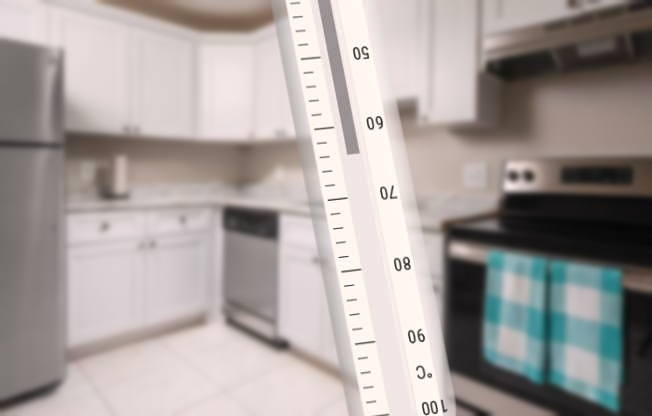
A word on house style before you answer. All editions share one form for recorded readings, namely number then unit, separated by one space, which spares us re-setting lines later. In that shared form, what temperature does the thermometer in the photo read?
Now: 64 °C
